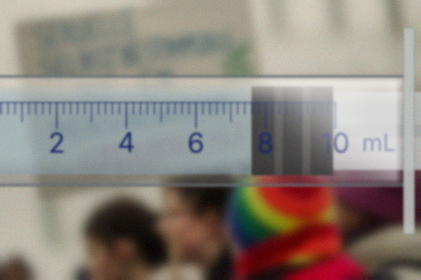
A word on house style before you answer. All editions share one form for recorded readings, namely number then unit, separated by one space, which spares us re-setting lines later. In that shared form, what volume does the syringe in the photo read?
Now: 7.6 mL
